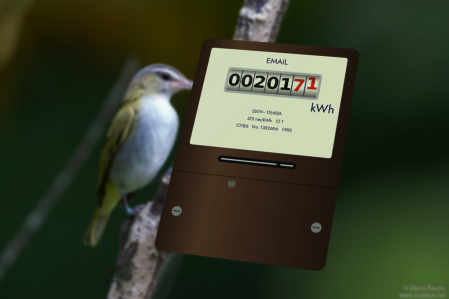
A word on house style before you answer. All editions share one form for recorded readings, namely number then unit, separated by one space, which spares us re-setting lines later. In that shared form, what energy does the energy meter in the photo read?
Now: 201.71 kWh
